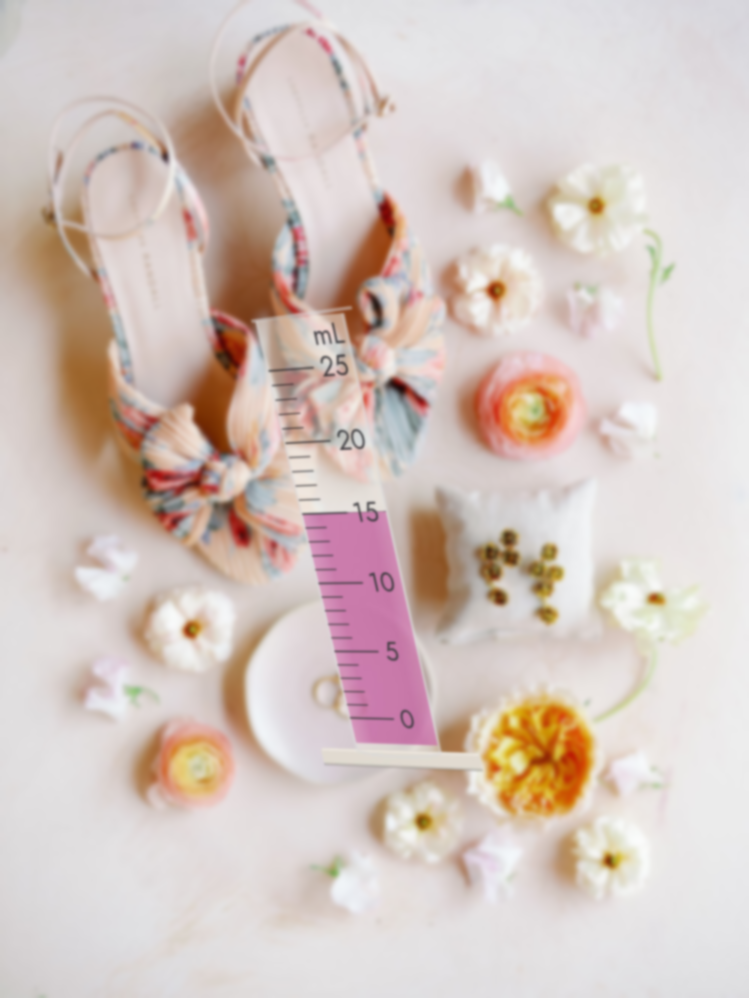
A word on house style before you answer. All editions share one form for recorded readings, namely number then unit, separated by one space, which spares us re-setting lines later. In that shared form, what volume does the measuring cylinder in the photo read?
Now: 15 mL
